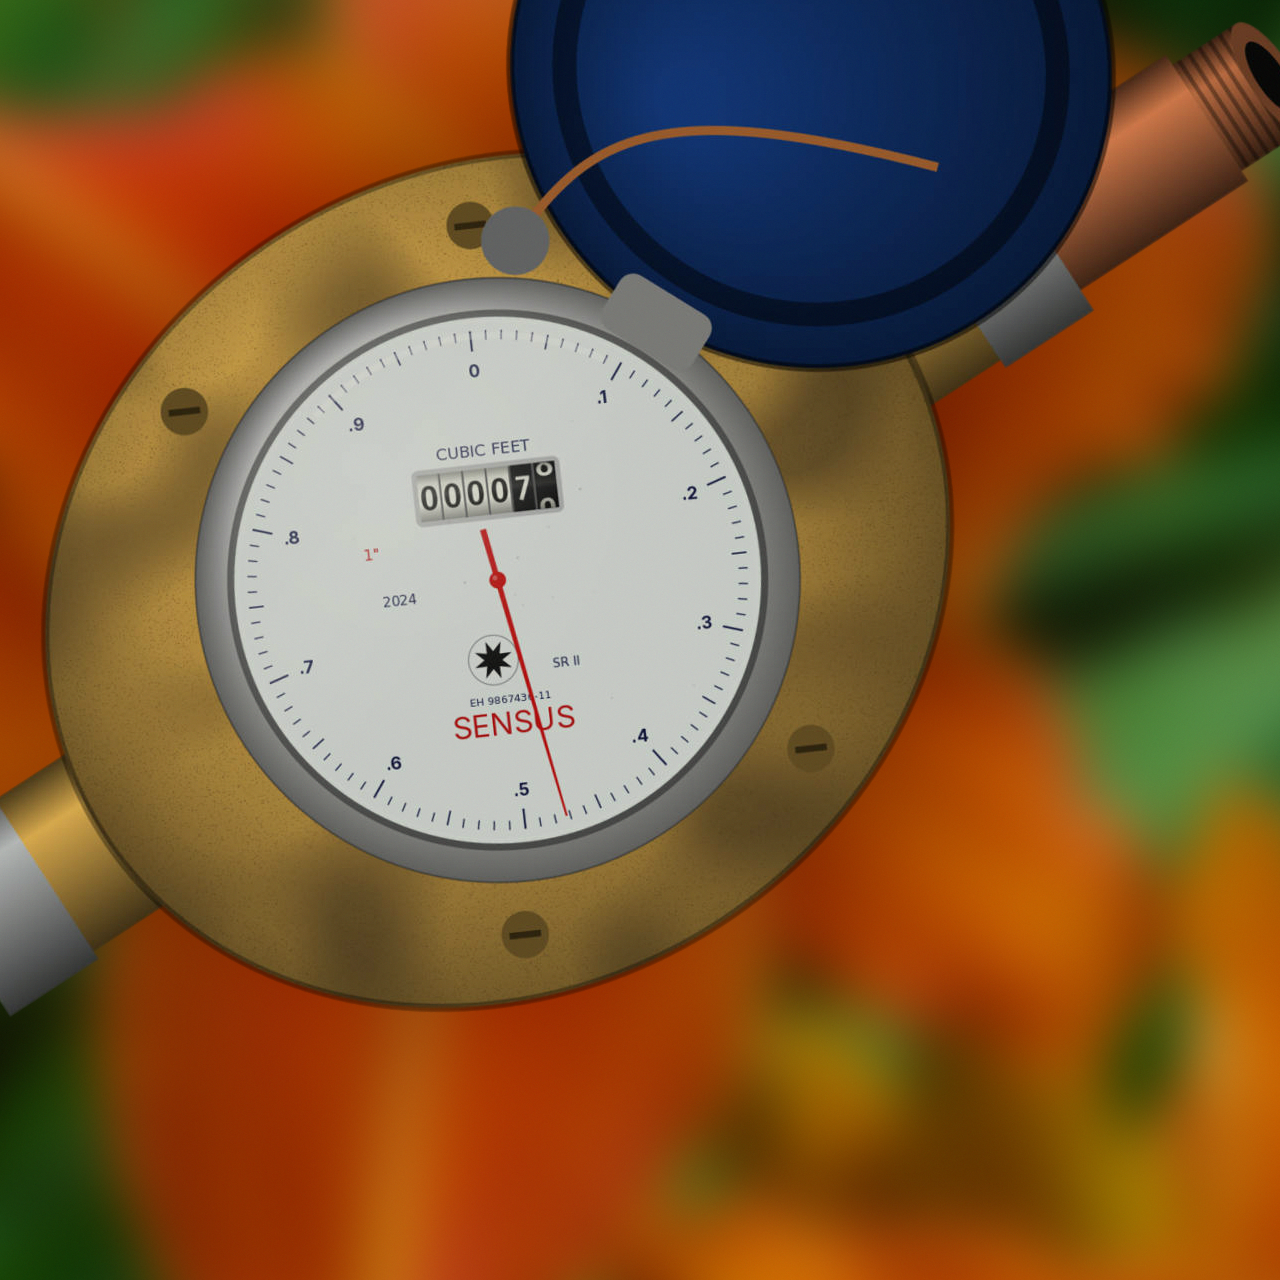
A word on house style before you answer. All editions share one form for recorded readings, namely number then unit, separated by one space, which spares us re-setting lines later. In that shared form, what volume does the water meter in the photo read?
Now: 78.47 ft³
